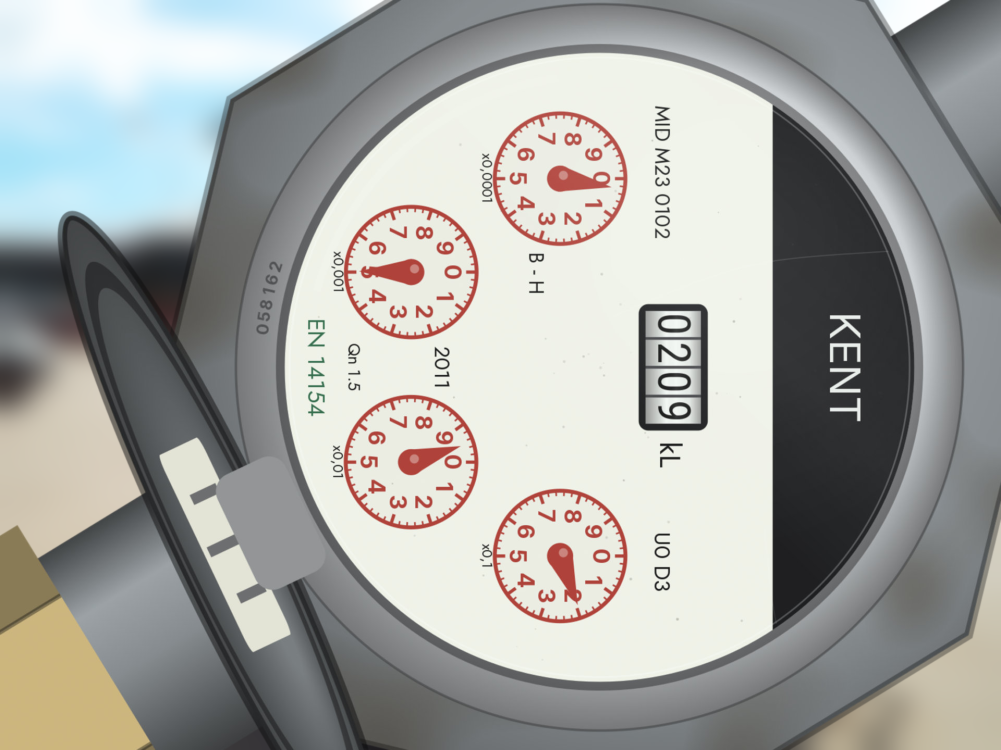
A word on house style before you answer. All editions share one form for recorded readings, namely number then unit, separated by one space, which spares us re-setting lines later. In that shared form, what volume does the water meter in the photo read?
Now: 209.1950 kL
